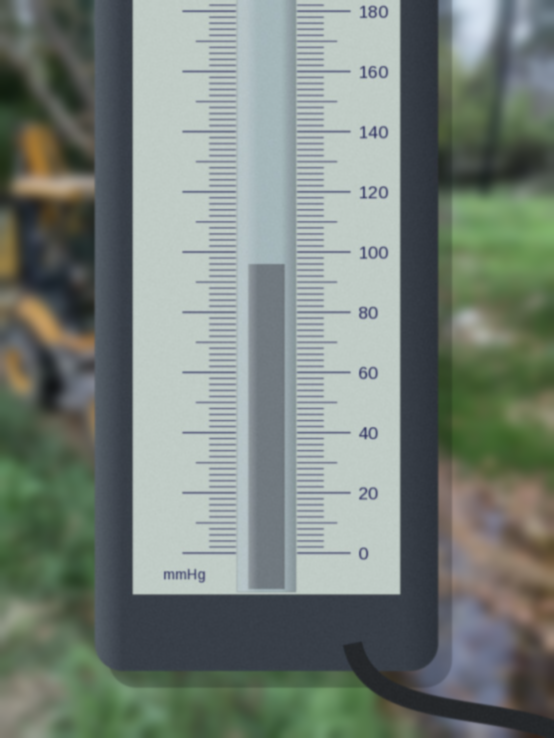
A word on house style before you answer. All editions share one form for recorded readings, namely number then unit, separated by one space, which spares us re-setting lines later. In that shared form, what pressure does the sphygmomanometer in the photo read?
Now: 96 mmHg
